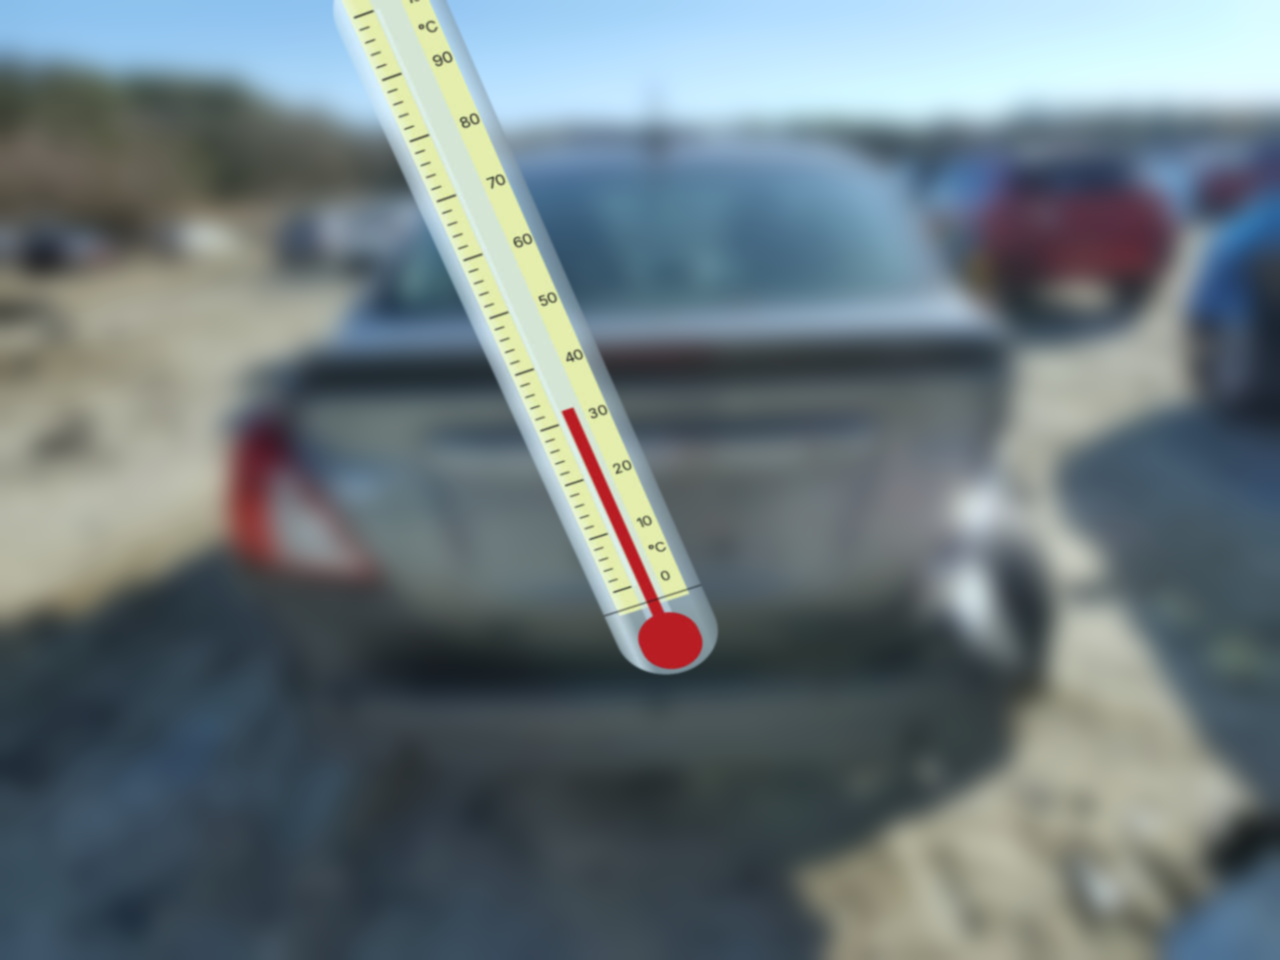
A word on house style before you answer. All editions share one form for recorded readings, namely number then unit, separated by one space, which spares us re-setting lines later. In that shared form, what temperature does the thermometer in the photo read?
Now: 32 °C
